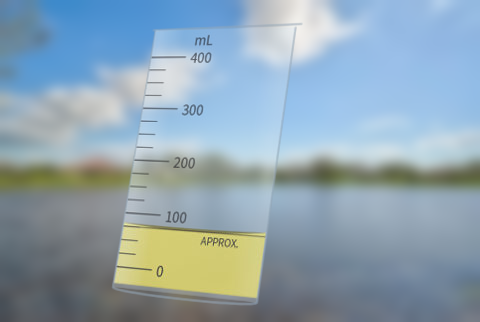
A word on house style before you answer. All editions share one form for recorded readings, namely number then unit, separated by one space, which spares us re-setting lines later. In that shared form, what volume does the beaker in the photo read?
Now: 75 mL
